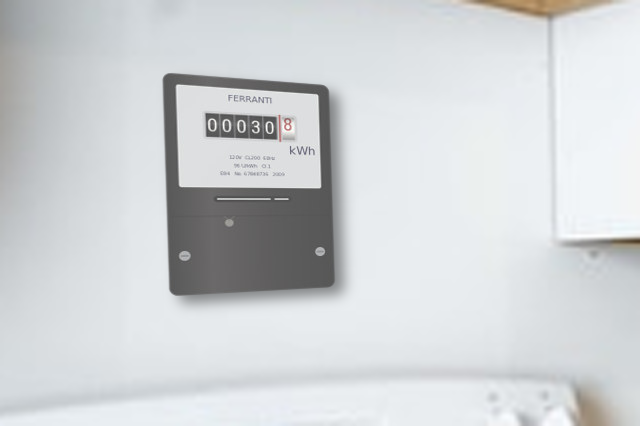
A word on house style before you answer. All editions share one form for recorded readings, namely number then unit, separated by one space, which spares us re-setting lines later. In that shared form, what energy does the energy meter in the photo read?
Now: 30.8 kWh
